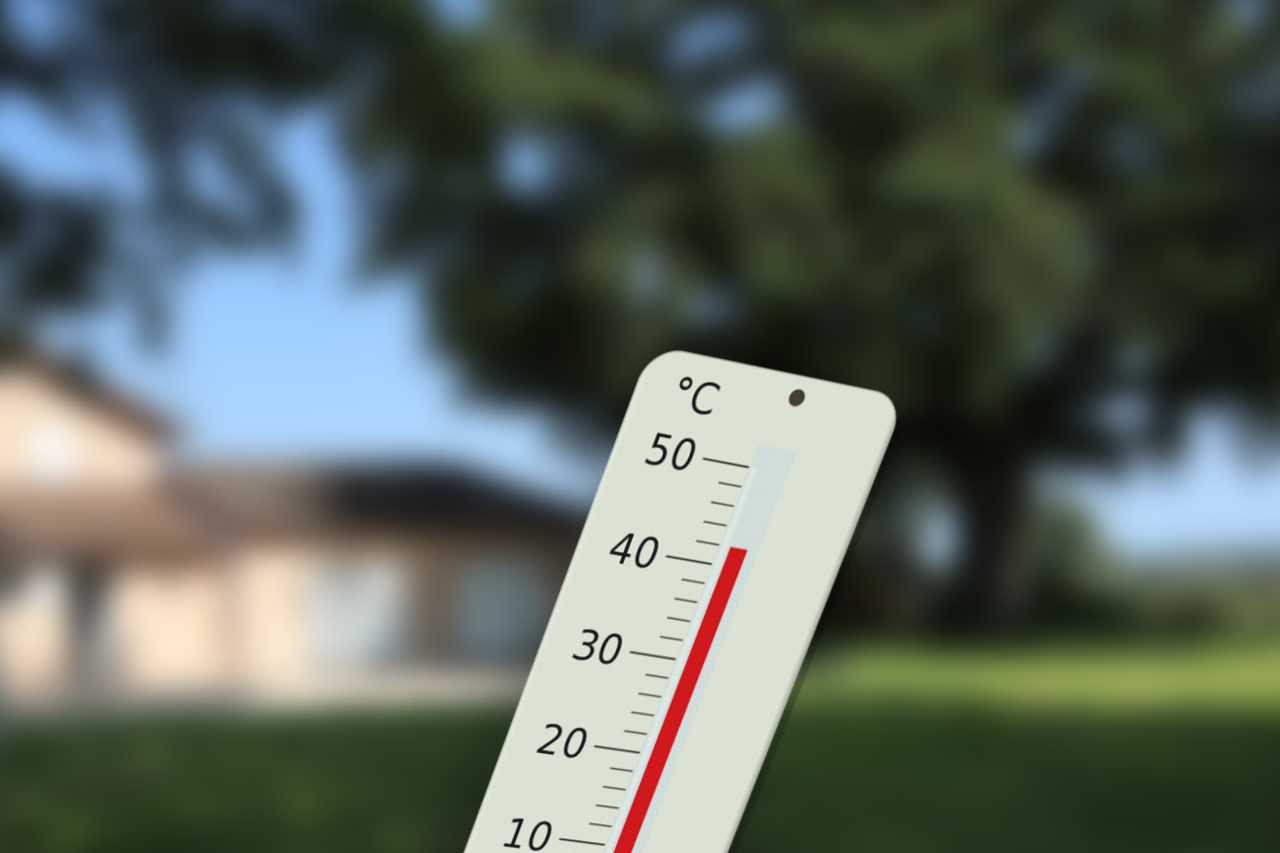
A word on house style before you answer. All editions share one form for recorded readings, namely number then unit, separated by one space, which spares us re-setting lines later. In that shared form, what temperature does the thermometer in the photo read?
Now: 42 °C
